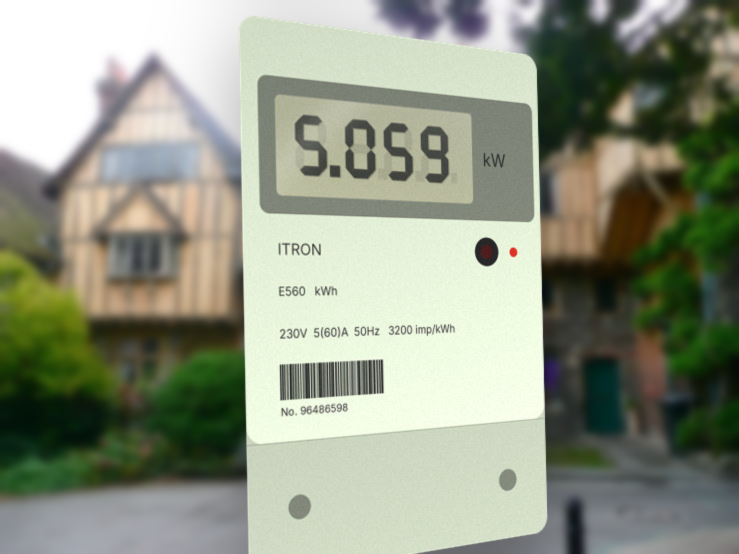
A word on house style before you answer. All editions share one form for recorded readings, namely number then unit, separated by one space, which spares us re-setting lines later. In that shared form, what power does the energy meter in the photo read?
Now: 5.059 kW
